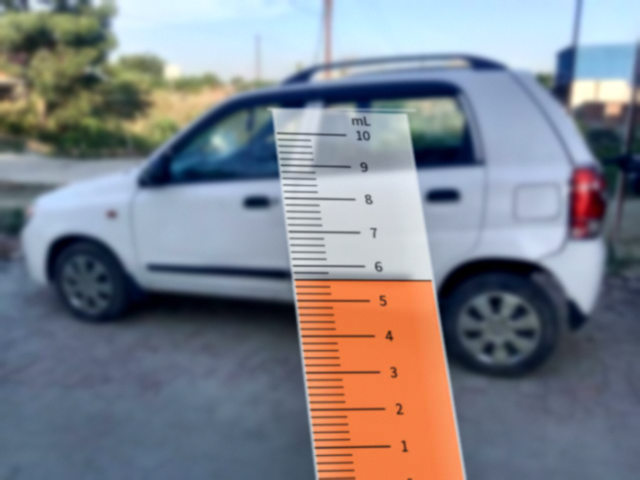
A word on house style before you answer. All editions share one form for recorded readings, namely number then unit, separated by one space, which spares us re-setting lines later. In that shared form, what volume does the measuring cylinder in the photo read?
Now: 5.6 mL
